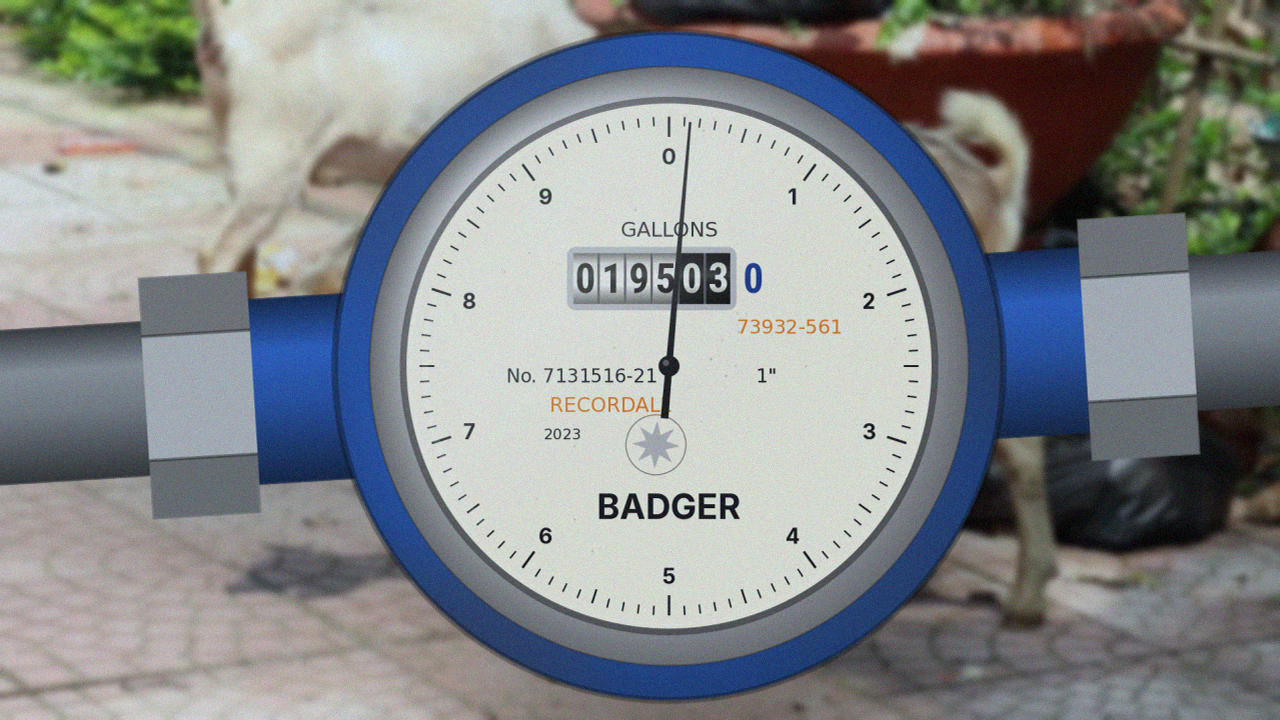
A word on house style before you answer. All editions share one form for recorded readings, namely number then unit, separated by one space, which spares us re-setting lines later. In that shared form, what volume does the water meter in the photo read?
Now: 195030.1 gal
